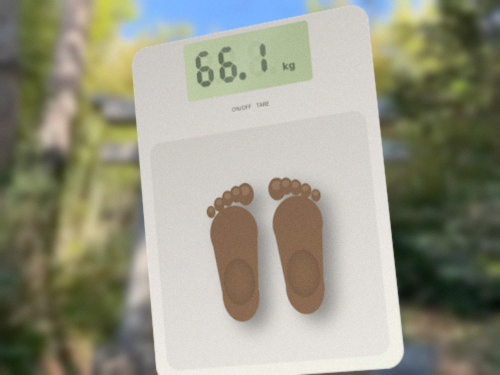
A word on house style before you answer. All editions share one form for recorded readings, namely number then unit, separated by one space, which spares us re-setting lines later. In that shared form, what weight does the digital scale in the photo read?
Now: 66.1 kg
